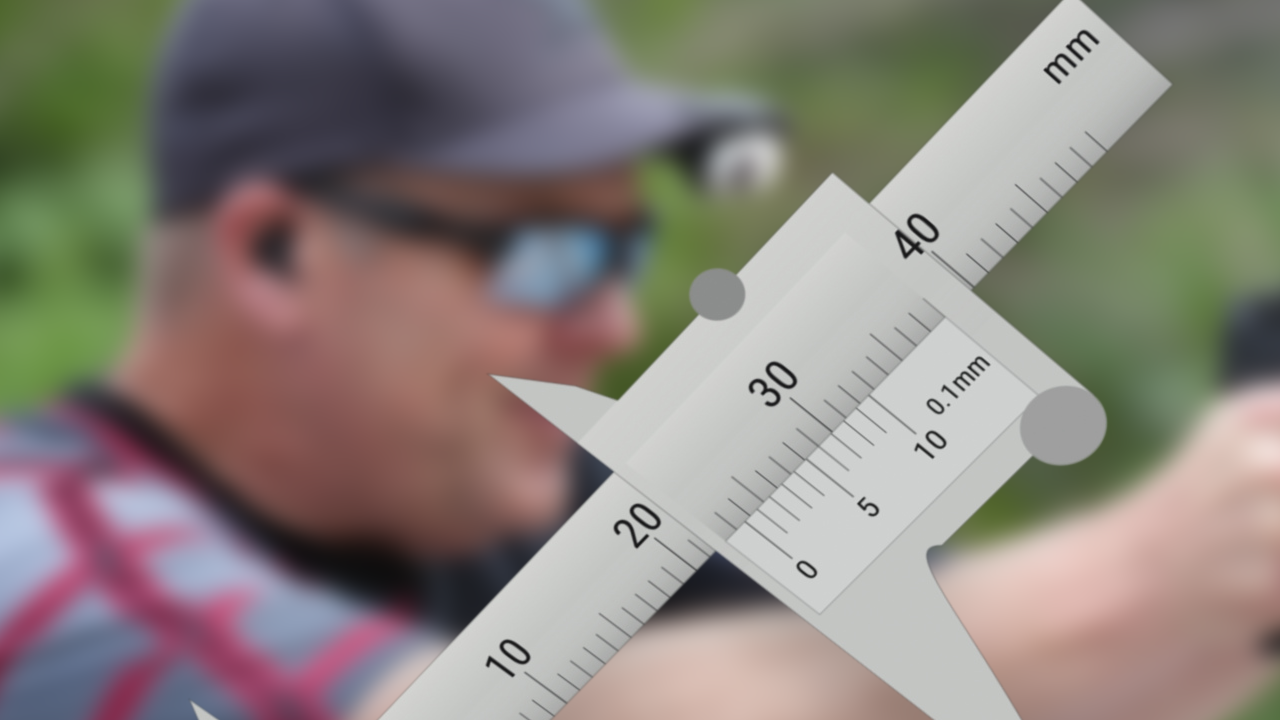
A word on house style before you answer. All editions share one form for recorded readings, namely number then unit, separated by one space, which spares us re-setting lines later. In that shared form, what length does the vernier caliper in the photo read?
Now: 23.6 mm
